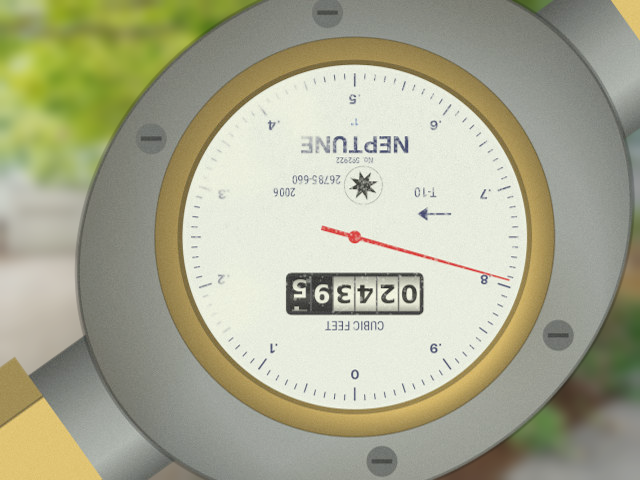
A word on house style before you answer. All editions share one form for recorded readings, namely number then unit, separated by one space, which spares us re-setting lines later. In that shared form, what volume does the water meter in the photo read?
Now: 24394.79 ft³
